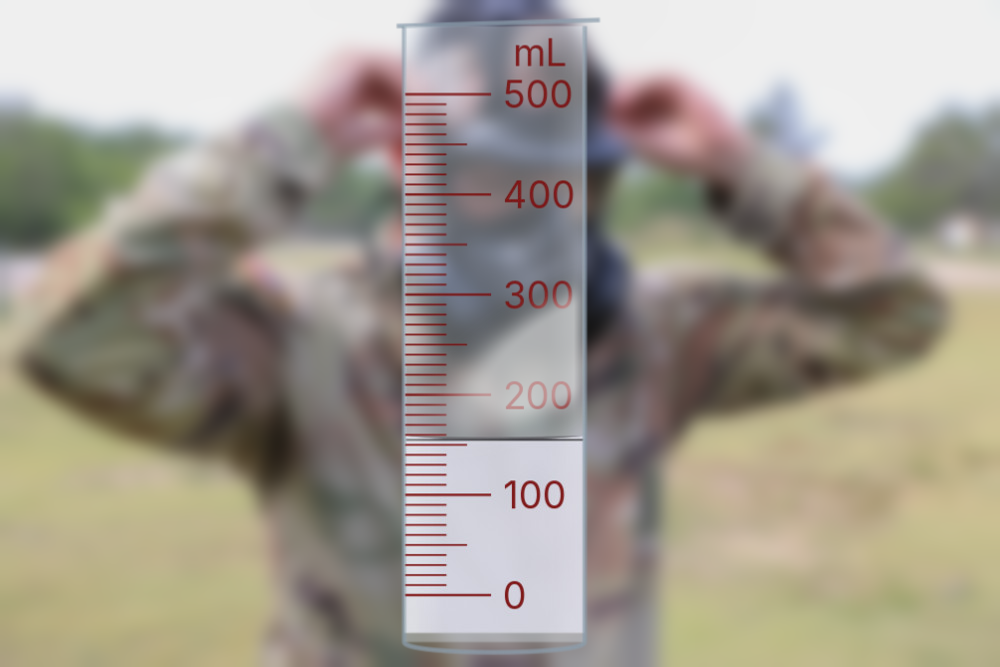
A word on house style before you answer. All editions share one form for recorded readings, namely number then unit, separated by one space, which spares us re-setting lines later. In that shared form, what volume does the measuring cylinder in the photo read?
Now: 155 mL
